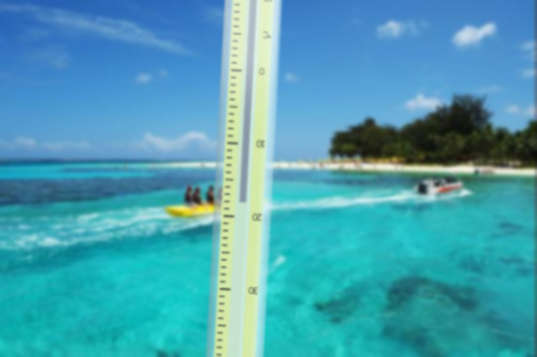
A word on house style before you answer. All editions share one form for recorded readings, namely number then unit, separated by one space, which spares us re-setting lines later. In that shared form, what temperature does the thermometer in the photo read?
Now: 18 °C
